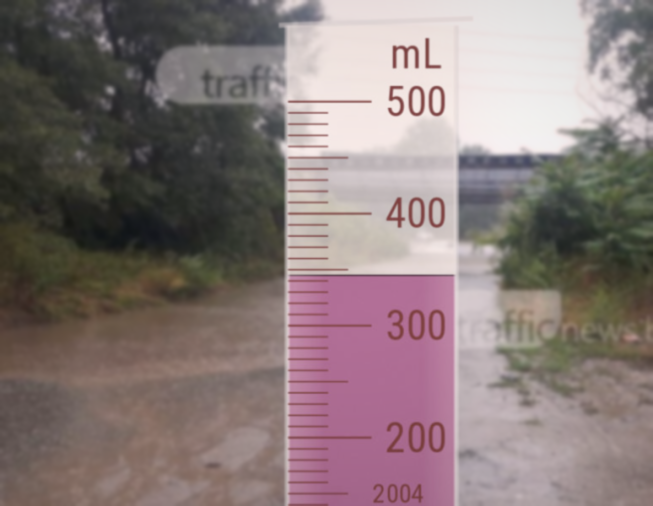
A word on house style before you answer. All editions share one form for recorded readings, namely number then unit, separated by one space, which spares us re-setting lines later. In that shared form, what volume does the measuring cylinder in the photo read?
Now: 345 mL
